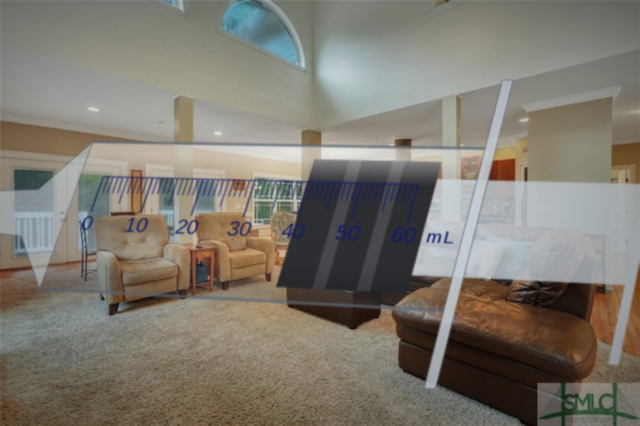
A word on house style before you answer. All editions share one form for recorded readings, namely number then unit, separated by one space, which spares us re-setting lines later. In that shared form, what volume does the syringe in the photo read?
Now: 40 mL
